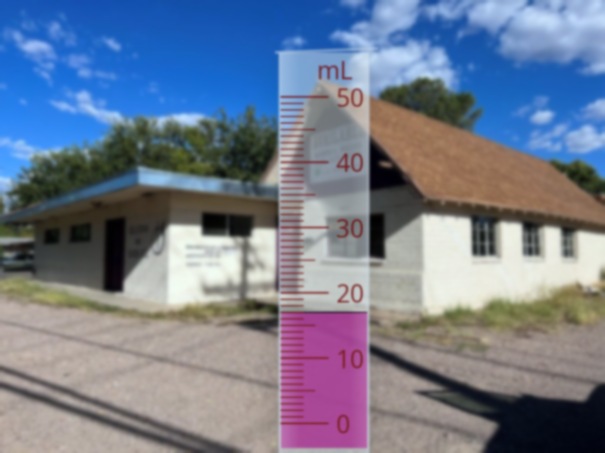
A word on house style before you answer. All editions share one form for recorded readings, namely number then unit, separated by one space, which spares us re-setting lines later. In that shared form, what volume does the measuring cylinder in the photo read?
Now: 17 mL
